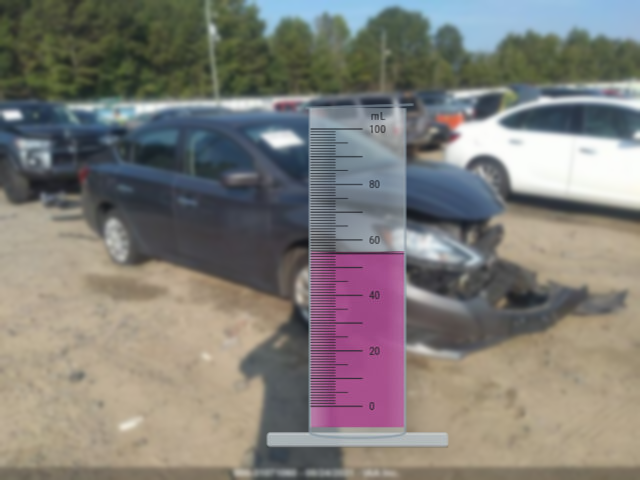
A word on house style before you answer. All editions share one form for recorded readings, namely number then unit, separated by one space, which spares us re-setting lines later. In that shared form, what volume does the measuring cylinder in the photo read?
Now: 55 mL
